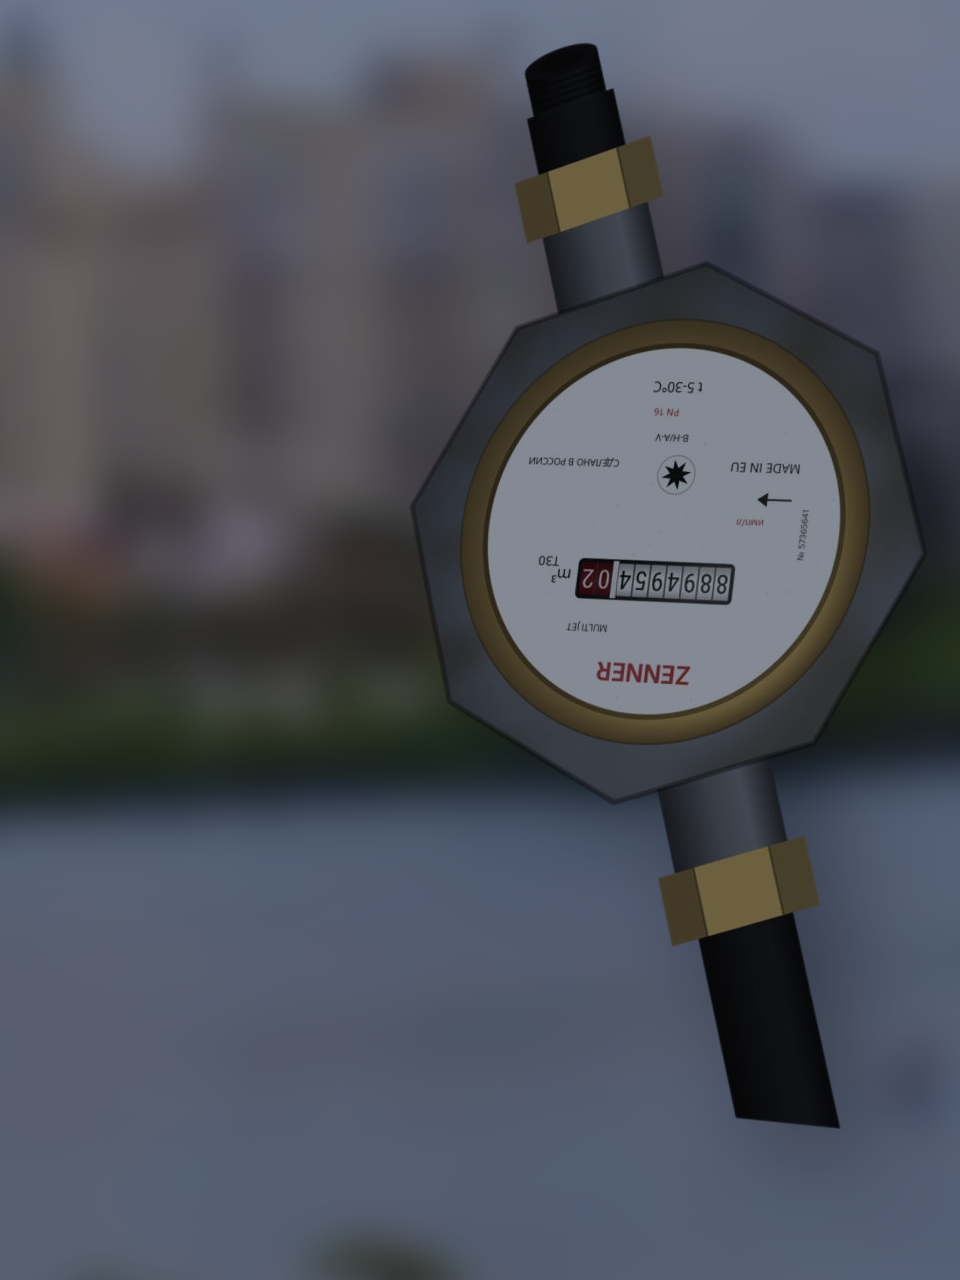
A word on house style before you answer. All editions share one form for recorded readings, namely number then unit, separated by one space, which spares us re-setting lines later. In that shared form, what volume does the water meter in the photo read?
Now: 8894954.02 m³
